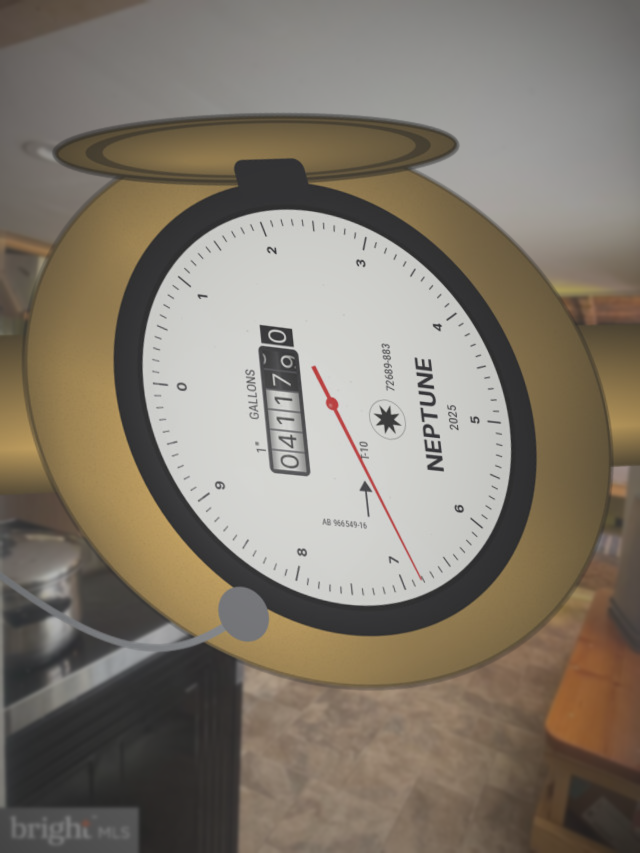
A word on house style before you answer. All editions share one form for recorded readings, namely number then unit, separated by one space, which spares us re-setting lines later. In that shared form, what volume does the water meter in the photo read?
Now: 411786.8 gal
